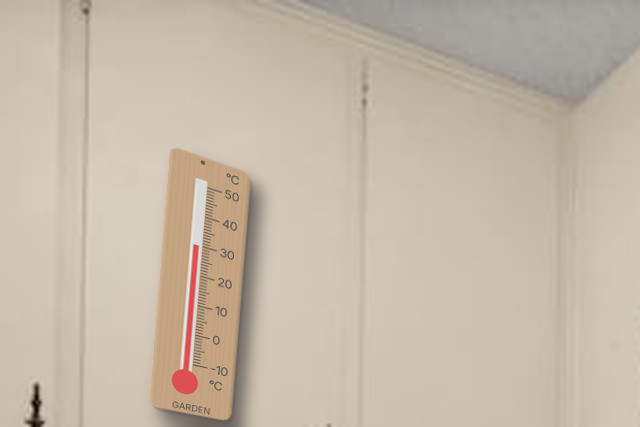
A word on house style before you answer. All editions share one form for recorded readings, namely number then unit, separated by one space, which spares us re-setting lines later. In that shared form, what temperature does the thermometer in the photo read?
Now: 30 °C
